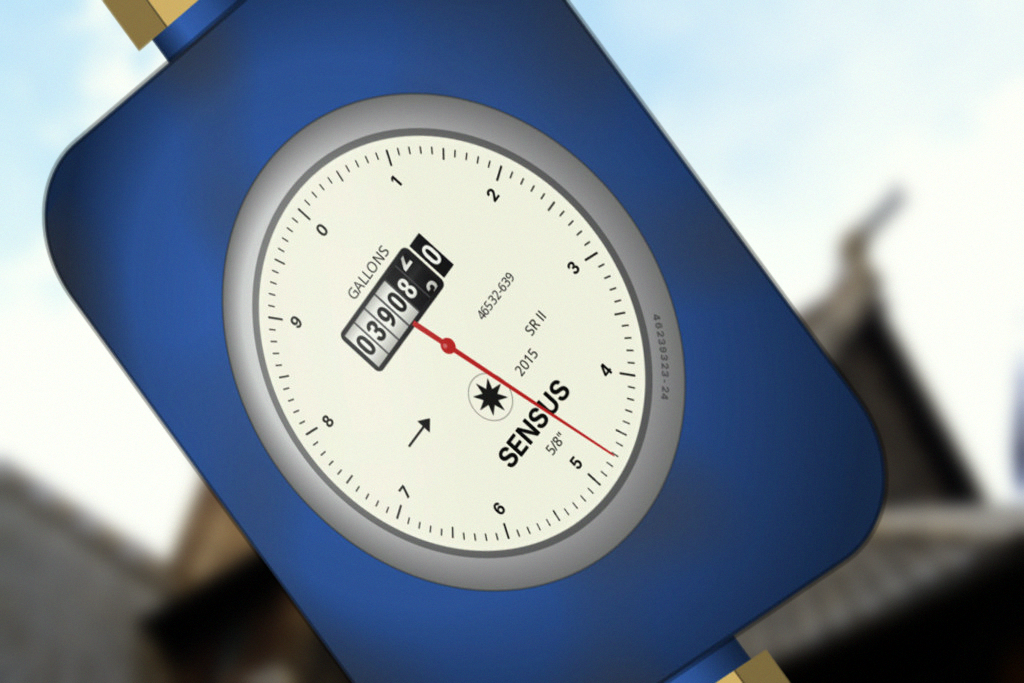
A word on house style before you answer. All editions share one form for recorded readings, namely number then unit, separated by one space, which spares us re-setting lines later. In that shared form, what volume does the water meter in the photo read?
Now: 390824.7 gal
